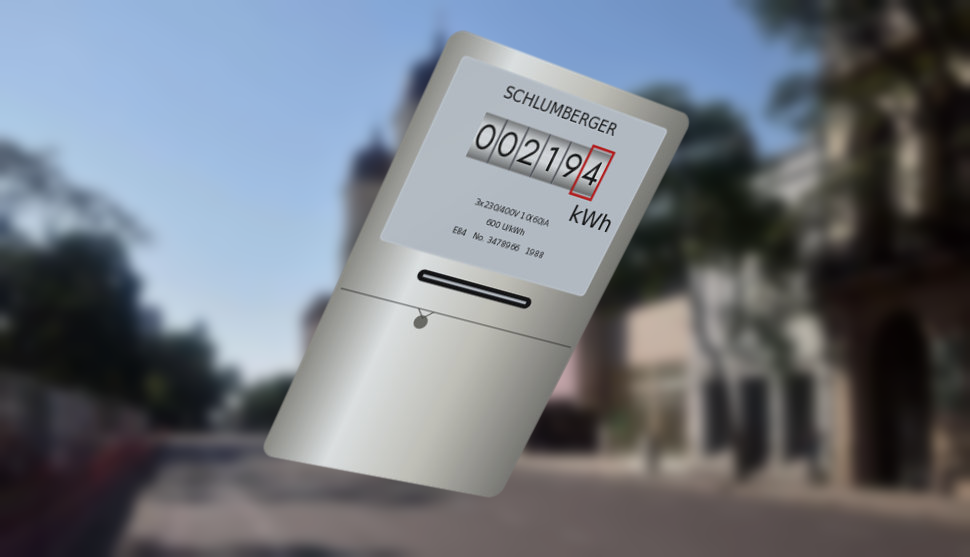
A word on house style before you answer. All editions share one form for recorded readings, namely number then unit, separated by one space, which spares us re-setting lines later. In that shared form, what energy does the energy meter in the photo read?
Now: 219.4 kWh
